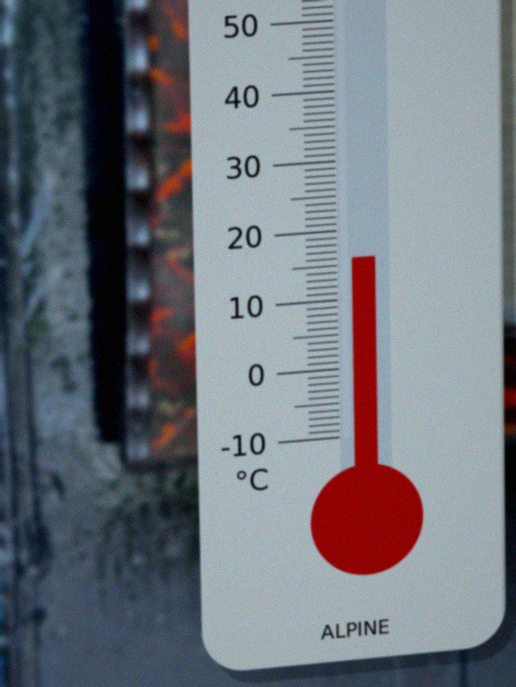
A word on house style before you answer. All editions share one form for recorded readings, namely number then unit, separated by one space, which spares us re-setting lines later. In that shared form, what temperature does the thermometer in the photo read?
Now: 16 °C
